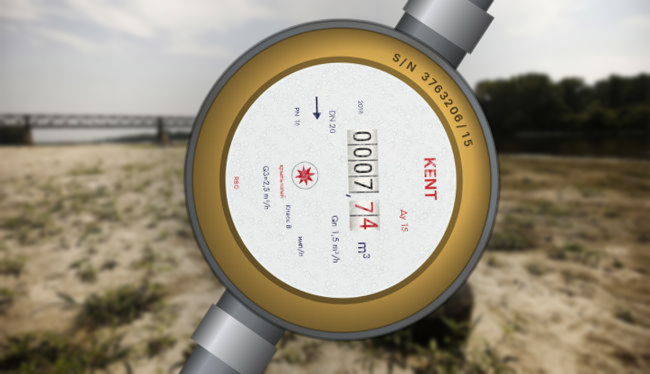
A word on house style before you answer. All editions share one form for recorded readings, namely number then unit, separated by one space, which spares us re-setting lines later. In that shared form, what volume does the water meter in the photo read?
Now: 7.74 m³
